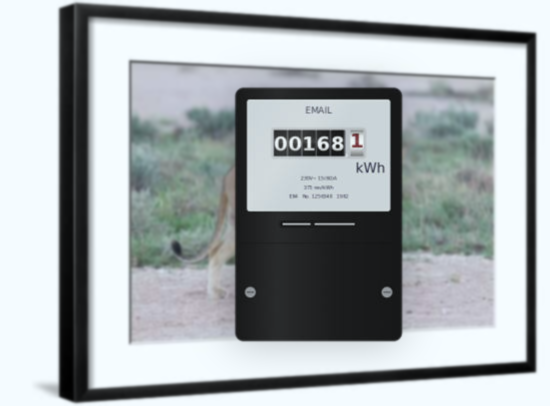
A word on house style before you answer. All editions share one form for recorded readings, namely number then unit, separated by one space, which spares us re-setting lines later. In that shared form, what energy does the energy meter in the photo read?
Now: 168.1 kWh
